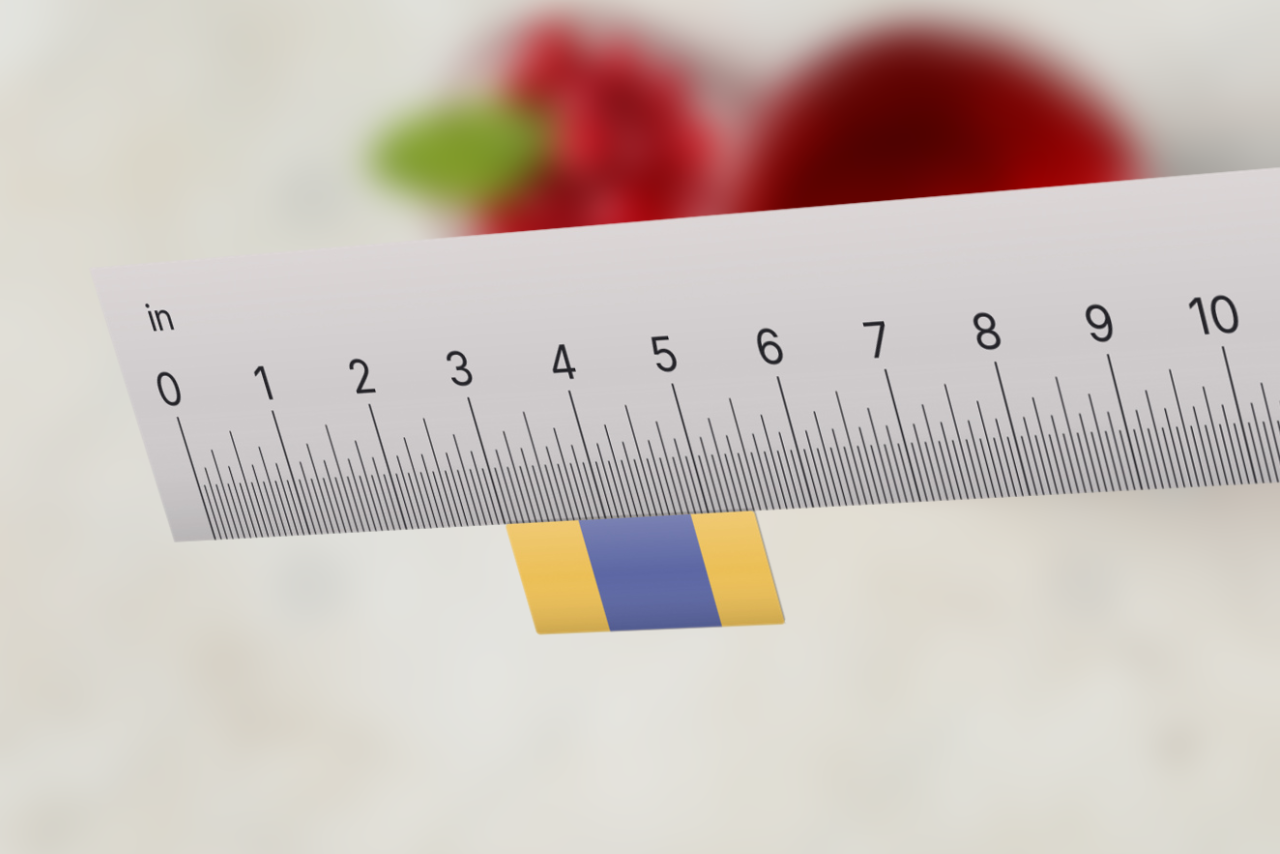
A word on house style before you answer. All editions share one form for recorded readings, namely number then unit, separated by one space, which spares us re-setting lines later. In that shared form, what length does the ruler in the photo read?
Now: 2.4375 in
